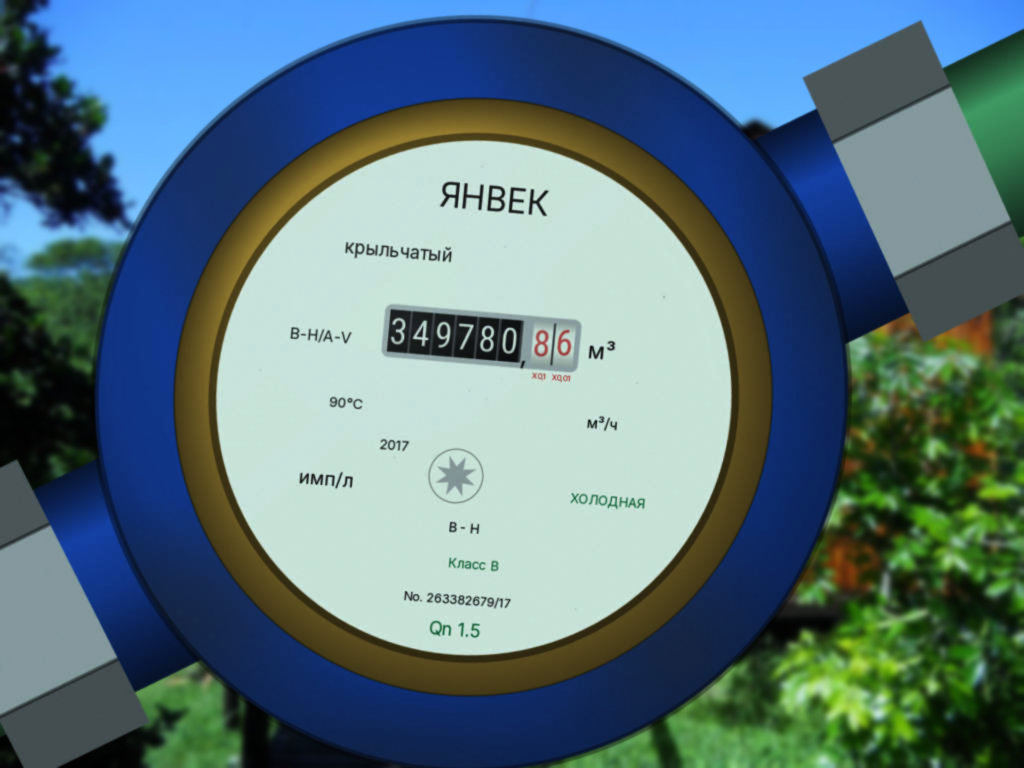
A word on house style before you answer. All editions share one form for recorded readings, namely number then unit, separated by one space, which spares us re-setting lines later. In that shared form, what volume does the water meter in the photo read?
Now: 349780.86 m³
